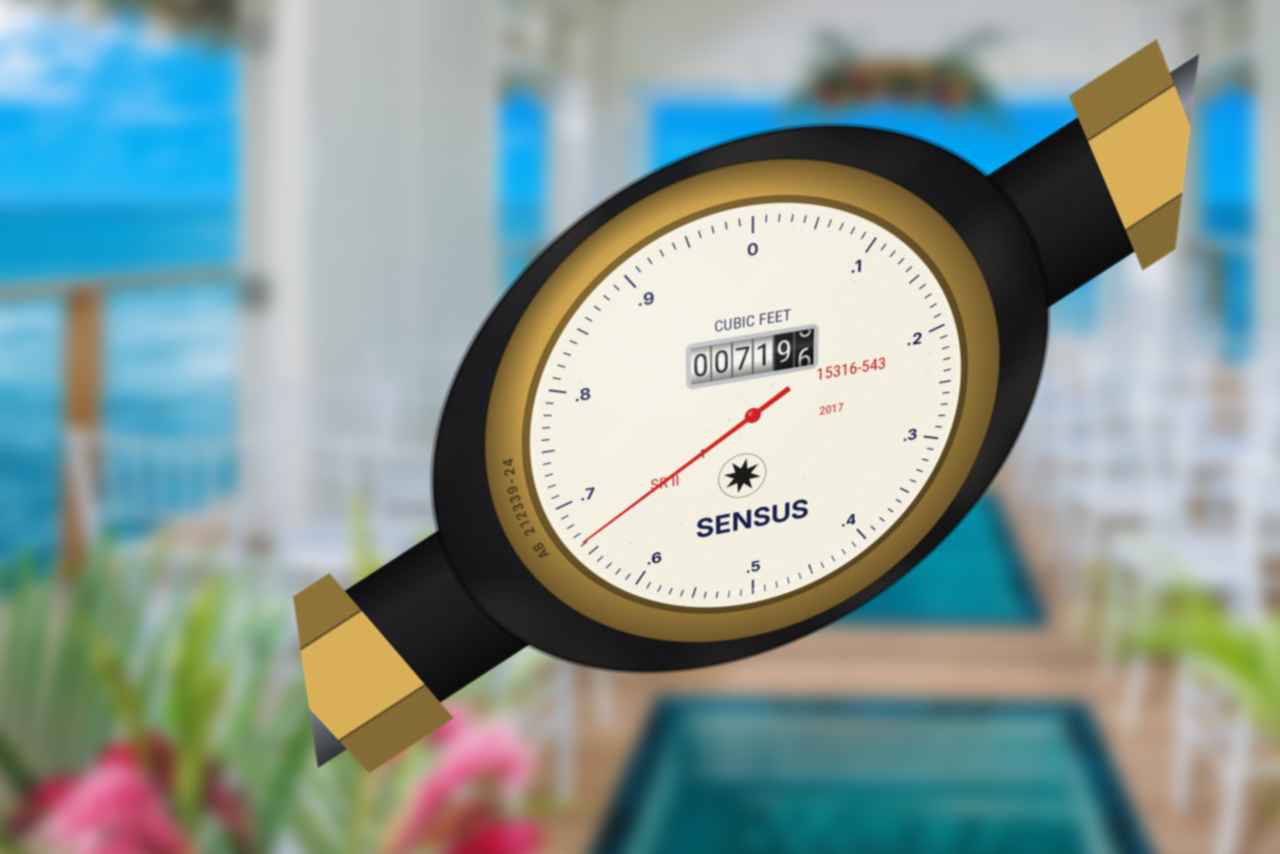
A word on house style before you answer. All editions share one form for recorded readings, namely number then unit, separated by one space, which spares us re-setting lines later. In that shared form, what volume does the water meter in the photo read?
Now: 7195.66 ft³
